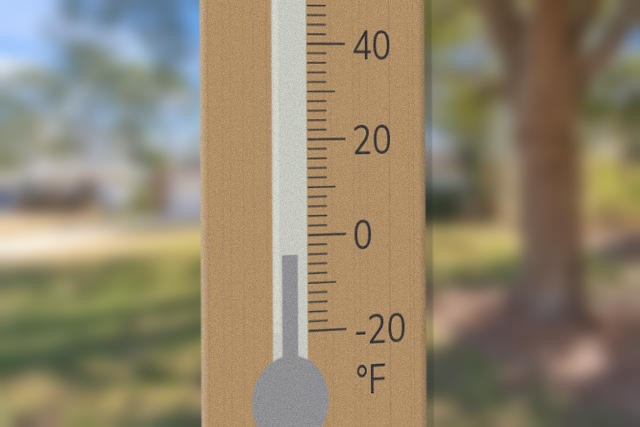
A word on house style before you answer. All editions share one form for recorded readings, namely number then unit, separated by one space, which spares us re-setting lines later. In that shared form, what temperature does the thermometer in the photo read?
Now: -4 °F
